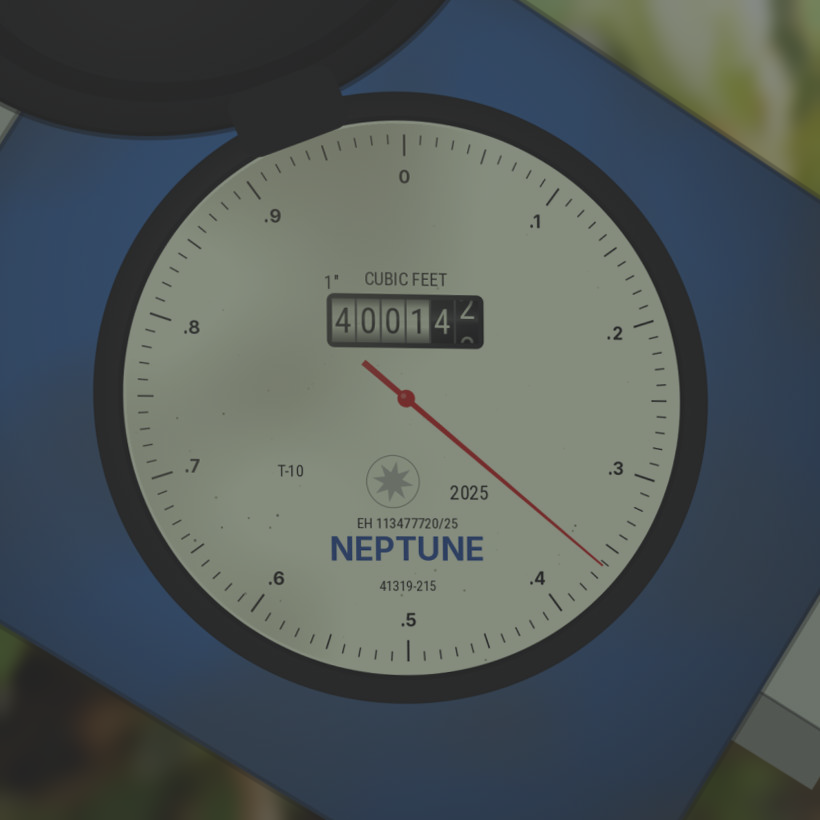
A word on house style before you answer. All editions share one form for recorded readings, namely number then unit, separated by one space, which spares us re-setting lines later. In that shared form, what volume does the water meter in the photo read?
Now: 400142.36 ft³
